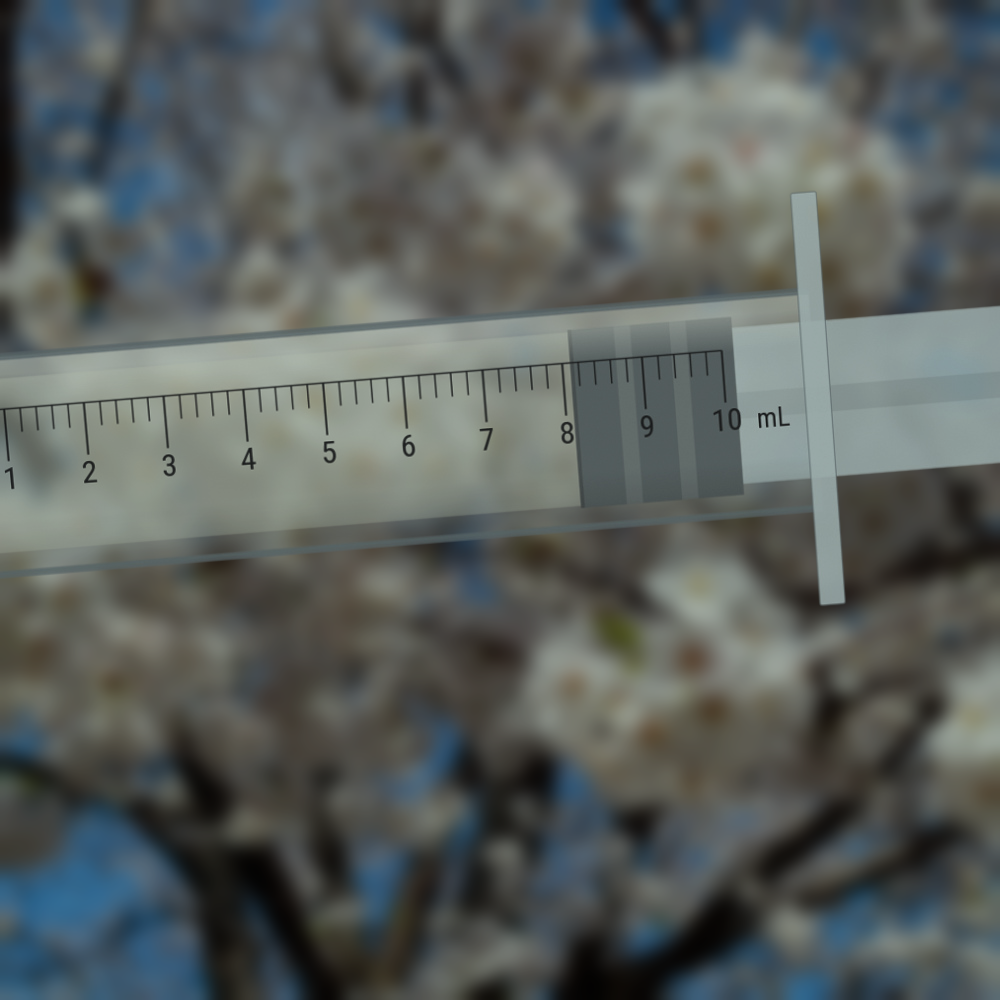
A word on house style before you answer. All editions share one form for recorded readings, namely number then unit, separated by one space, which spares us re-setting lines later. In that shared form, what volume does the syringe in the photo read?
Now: 8.1 mL
